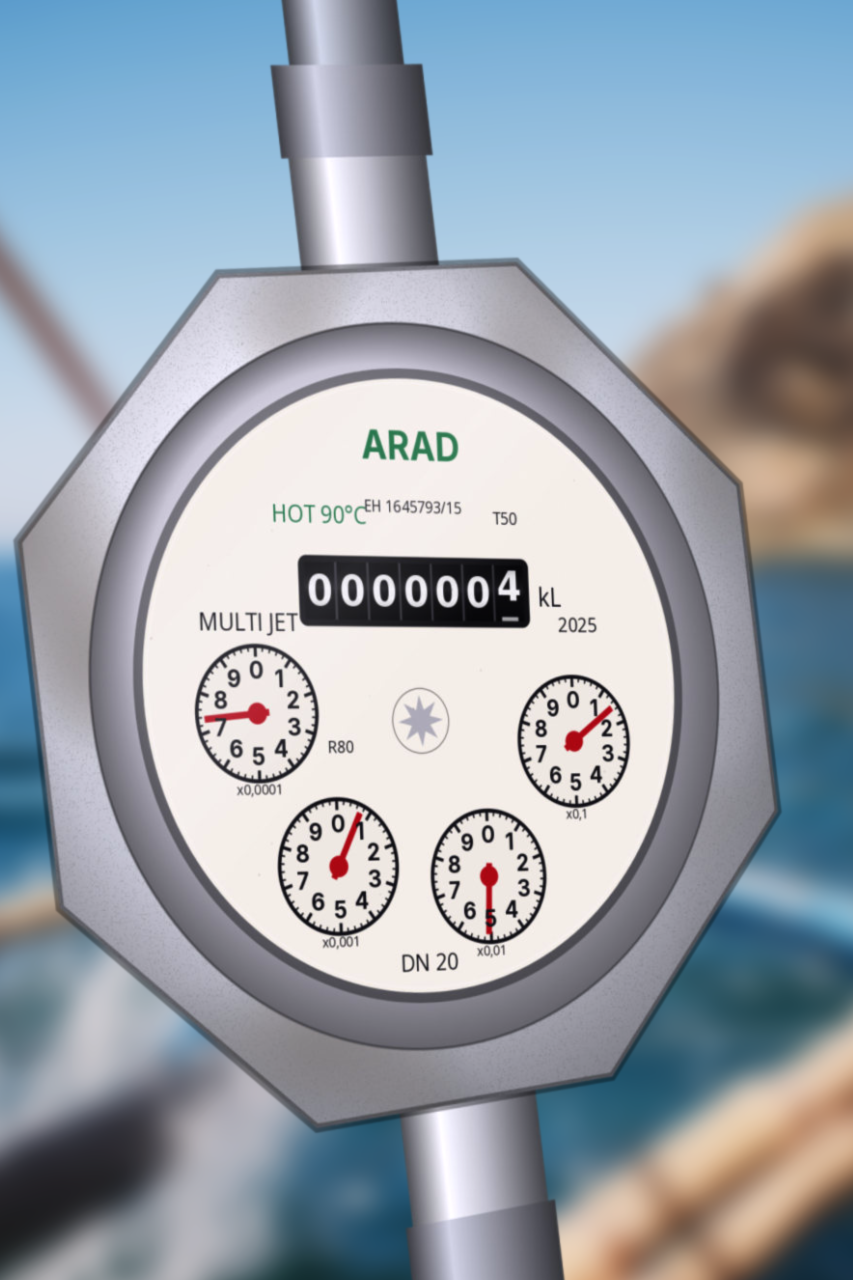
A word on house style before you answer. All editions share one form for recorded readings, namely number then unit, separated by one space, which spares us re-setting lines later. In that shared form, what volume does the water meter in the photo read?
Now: 4.1507 kL
